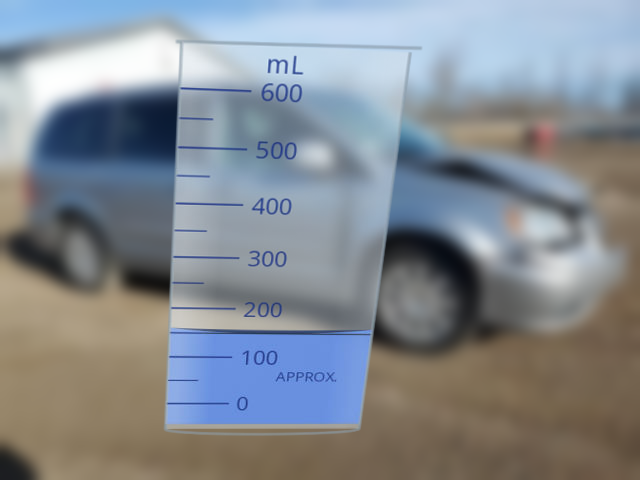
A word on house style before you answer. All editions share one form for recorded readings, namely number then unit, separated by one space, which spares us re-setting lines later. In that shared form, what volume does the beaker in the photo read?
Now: 150 mL
